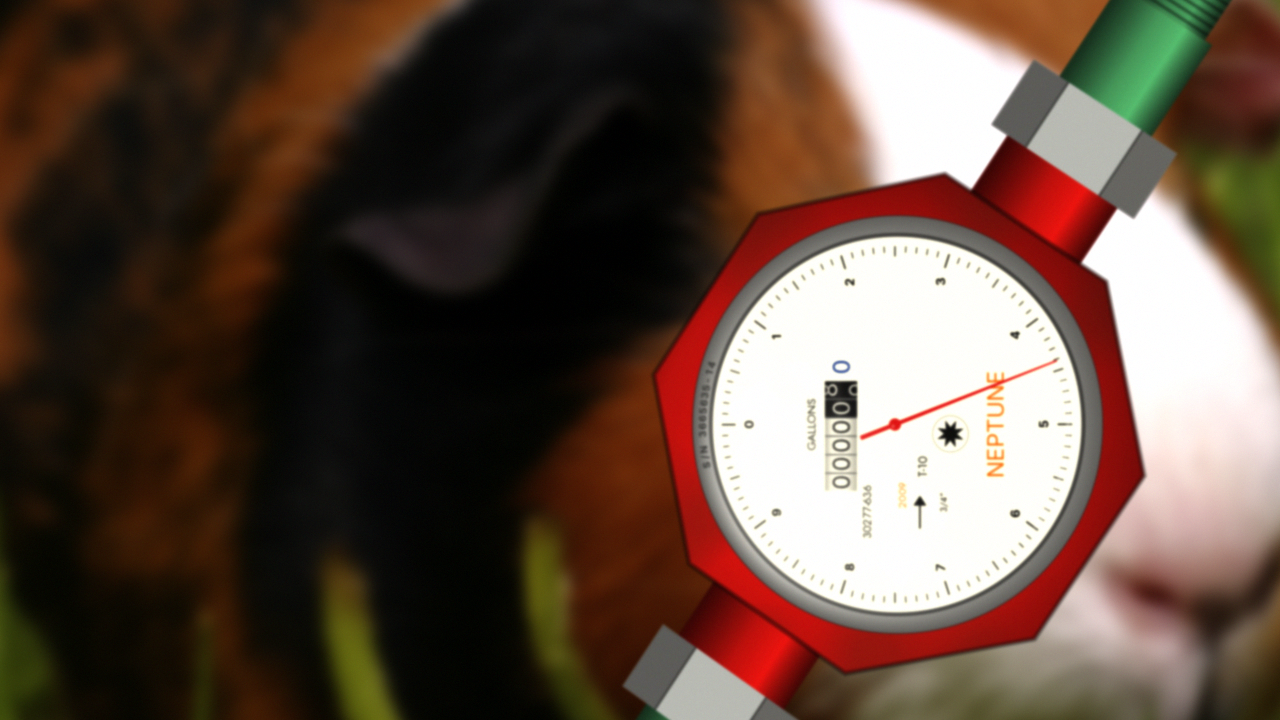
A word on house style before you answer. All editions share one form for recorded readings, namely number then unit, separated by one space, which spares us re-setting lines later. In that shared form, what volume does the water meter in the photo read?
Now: 84.4 gal
